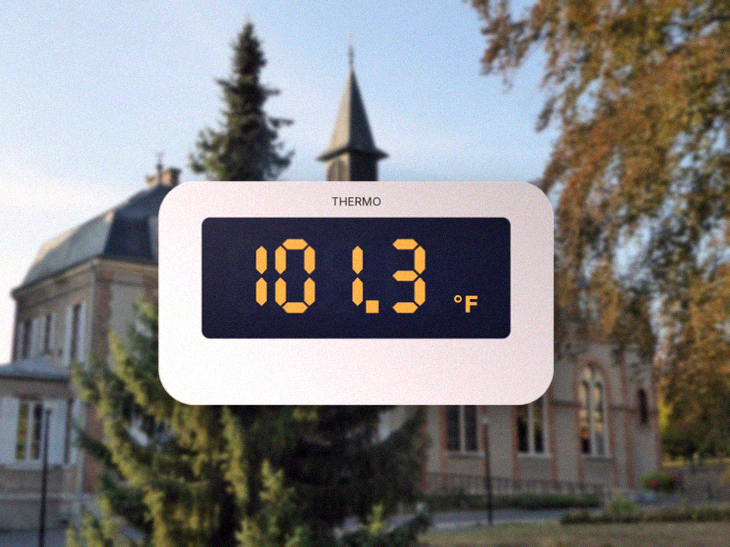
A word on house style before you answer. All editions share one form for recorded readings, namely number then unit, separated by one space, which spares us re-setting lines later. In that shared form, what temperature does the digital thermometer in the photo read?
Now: 101.3 °F
